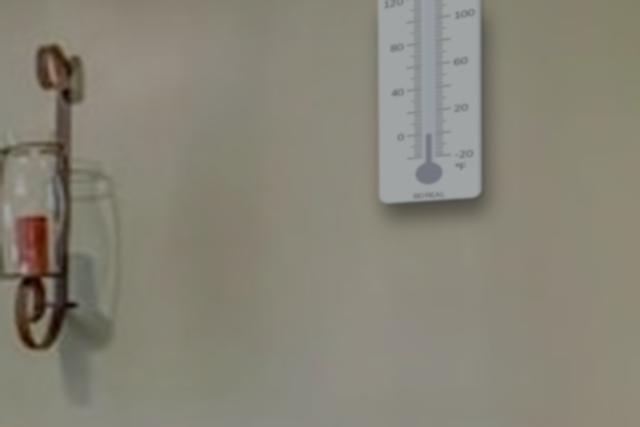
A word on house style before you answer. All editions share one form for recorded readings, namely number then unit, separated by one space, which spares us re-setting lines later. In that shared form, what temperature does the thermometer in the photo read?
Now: 0 °F
